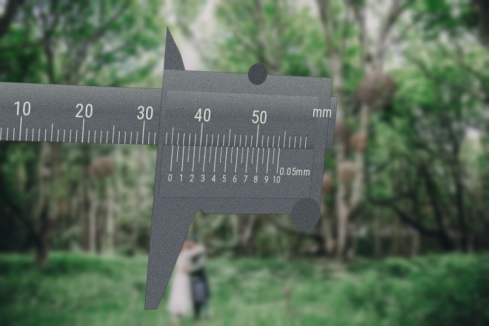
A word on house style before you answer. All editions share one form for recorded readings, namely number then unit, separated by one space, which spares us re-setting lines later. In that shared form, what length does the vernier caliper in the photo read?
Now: 35.2 mm
